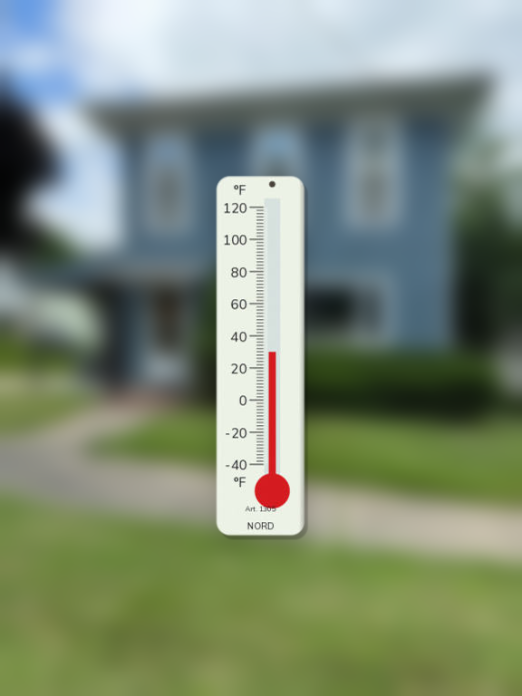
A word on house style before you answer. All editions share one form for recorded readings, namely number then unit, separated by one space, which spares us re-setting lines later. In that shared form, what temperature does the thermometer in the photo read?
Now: 30 °F
